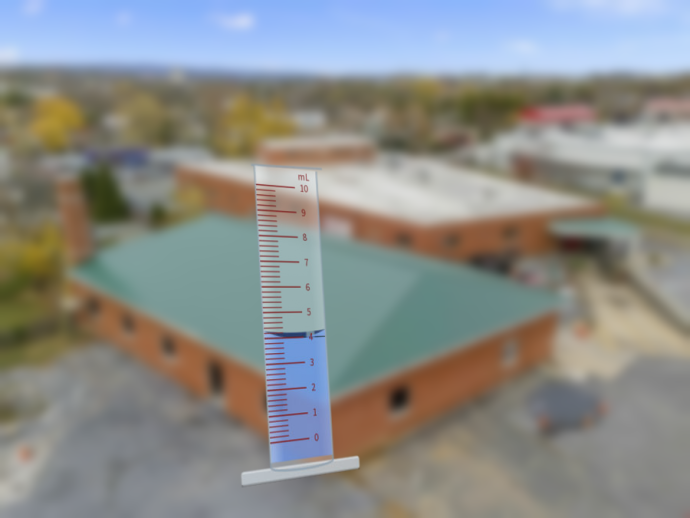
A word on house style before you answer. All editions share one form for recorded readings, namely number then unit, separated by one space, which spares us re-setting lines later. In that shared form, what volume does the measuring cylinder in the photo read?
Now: 4 mL
